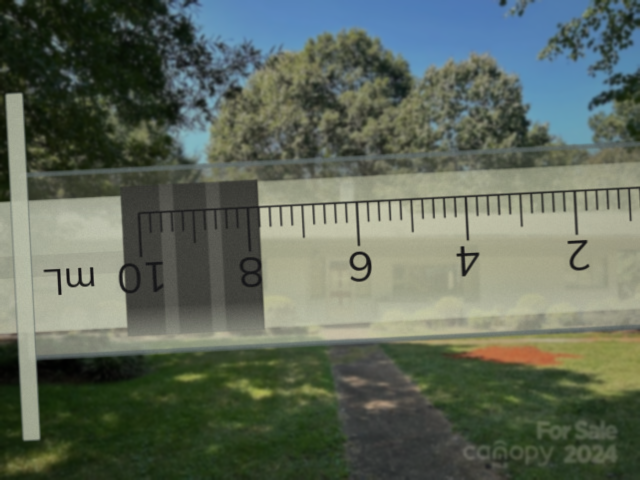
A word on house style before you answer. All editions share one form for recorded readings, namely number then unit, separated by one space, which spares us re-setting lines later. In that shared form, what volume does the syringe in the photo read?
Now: 7.8 mL
